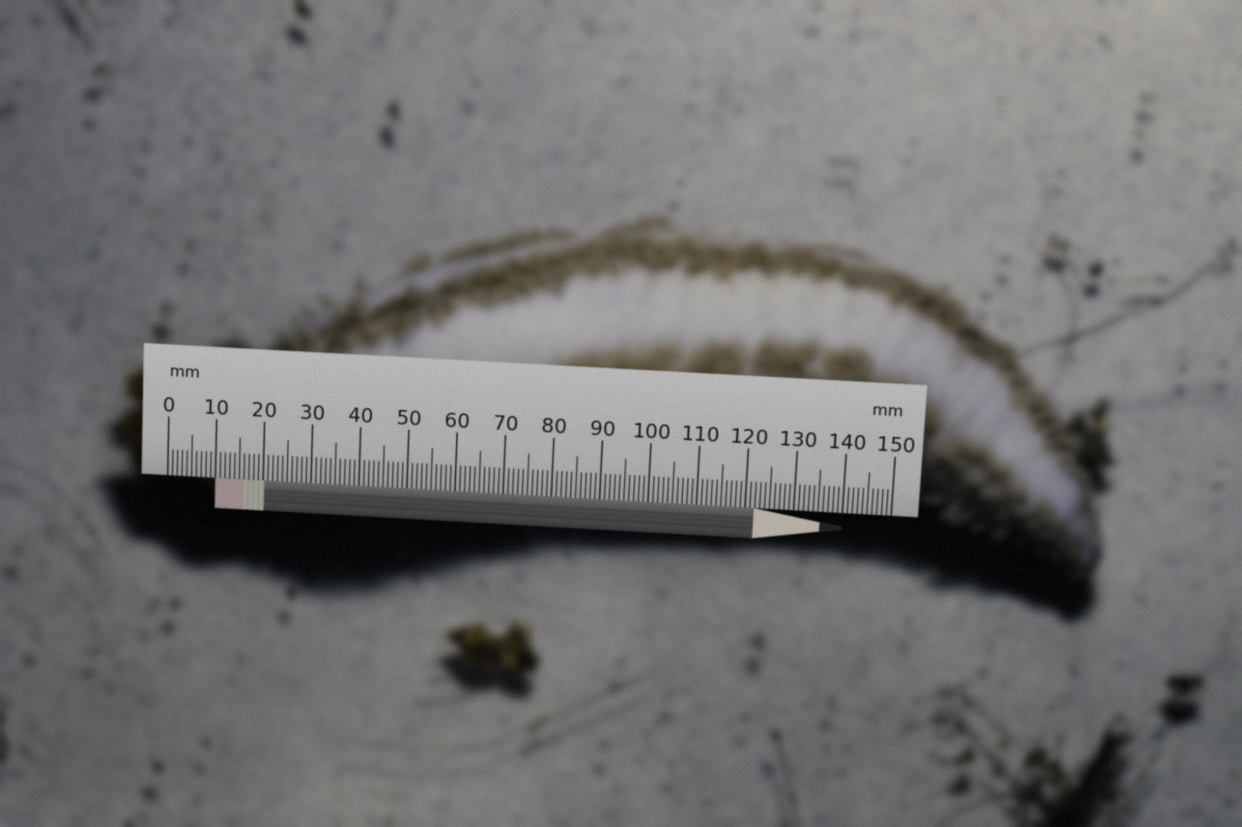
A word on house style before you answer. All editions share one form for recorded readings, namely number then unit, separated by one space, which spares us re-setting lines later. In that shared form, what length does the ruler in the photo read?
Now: 130 mm
